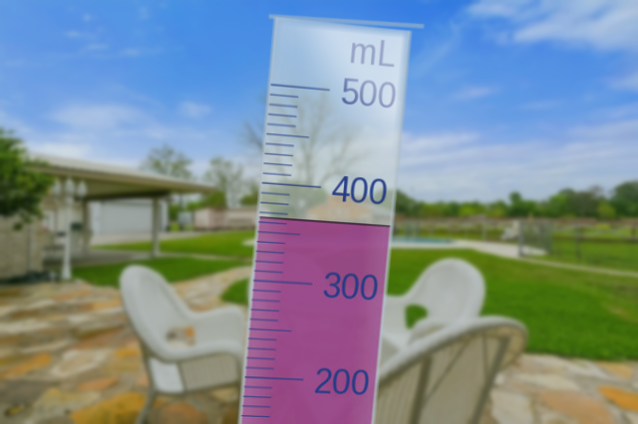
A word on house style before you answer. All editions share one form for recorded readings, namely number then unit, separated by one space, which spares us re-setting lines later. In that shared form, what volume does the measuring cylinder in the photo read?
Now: 365 mL
